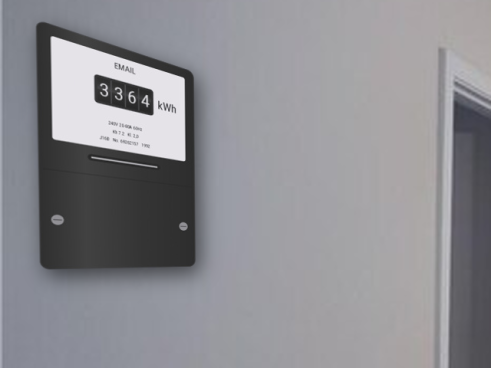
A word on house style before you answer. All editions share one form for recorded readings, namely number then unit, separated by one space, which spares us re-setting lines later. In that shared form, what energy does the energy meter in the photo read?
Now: 3364 kWh
